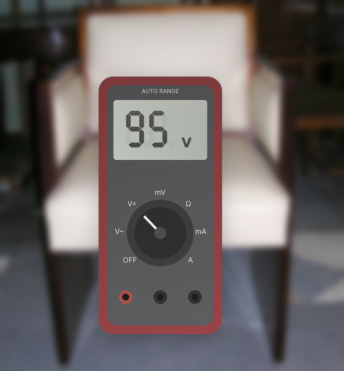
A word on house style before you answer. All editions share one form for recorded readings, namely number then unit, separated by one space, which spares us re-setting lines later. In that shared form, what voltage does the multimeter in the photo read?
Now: 95 V
